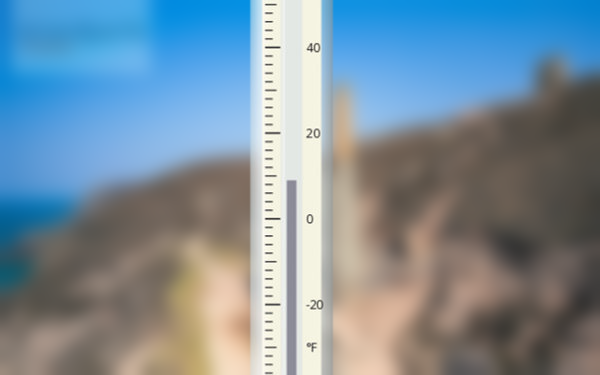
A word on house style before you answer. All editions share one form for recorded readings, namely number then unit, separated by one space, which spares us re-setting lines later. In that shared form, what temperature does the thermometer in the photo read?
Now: 9 °F
